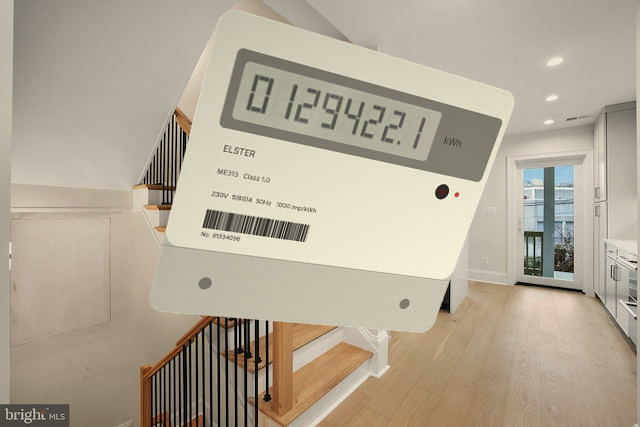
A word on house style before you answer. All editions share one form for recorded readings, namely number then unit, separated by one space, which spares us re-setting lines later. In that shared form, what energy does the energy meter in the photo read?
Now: 129422.1 kWh
